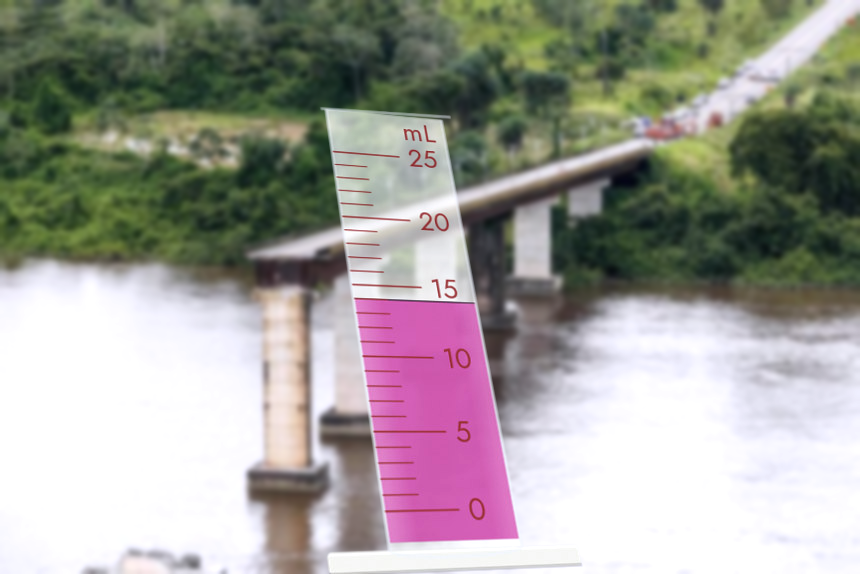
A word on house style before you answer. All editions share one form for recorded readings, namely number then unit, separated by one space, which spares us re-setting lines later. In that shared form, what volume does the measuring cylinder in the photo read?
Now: 14 mL
